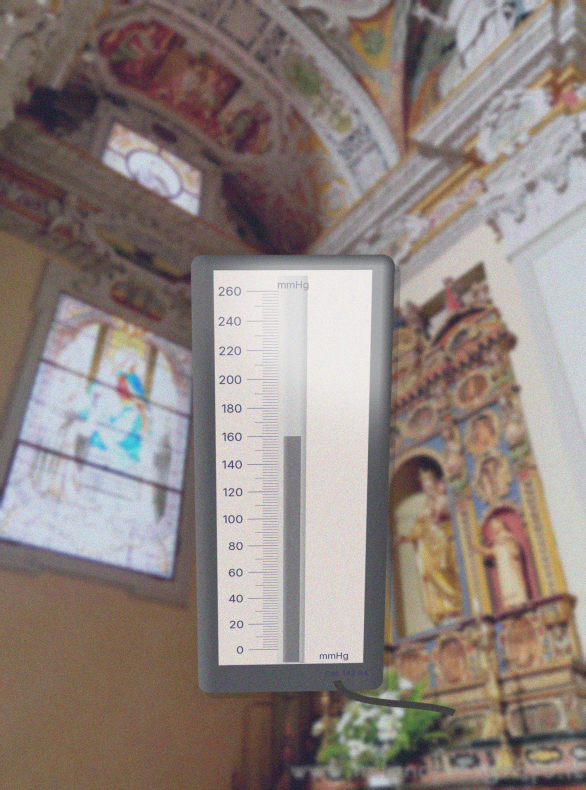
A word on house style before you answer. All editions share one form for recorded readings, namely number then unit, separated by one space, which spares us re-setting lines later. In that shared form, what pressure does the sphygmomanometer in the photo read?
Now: 160 mmHg
